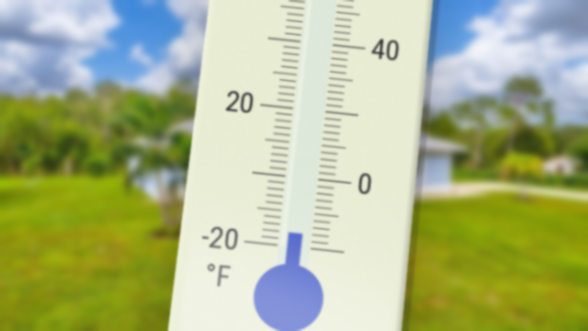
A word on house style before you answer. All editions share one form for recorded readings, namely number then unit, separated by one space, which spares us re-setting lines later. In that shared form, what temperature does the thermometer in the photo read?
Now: -16 °F
